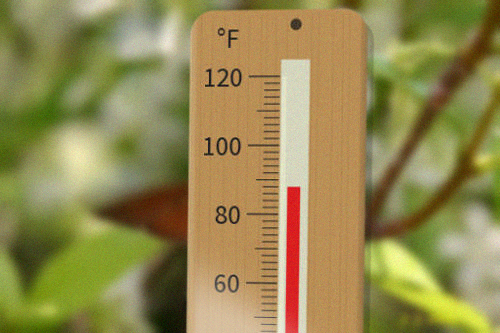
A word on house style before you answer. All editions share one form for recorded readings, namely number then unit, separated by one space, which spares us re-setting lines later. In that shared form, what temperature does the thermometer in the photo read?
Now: 88 °F
